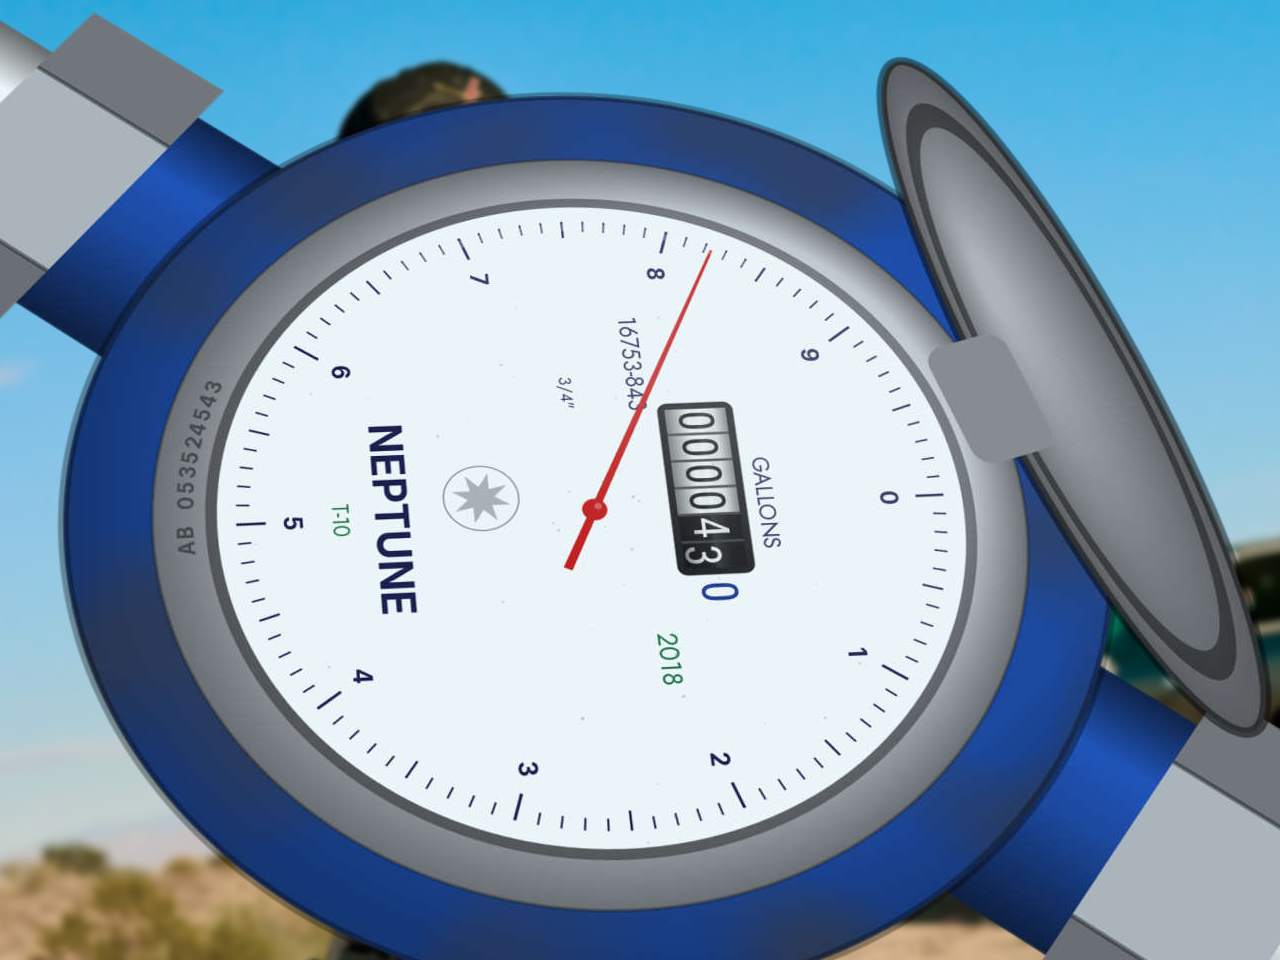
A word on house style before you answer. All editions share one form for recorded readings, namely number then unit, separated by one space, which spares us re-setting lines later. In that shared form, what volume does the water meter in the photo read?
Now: 428.2 gal
